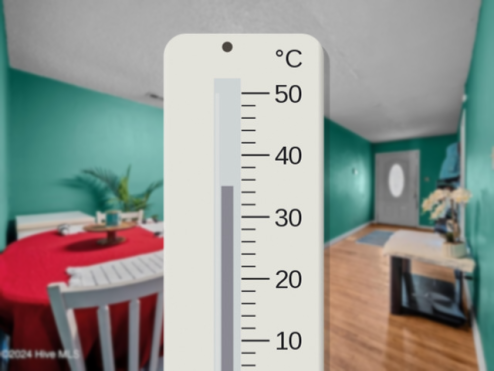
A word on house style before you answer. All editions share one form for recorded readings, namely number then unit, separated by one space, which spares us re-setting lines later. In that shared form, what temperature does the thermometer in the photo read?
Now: 35 °C
